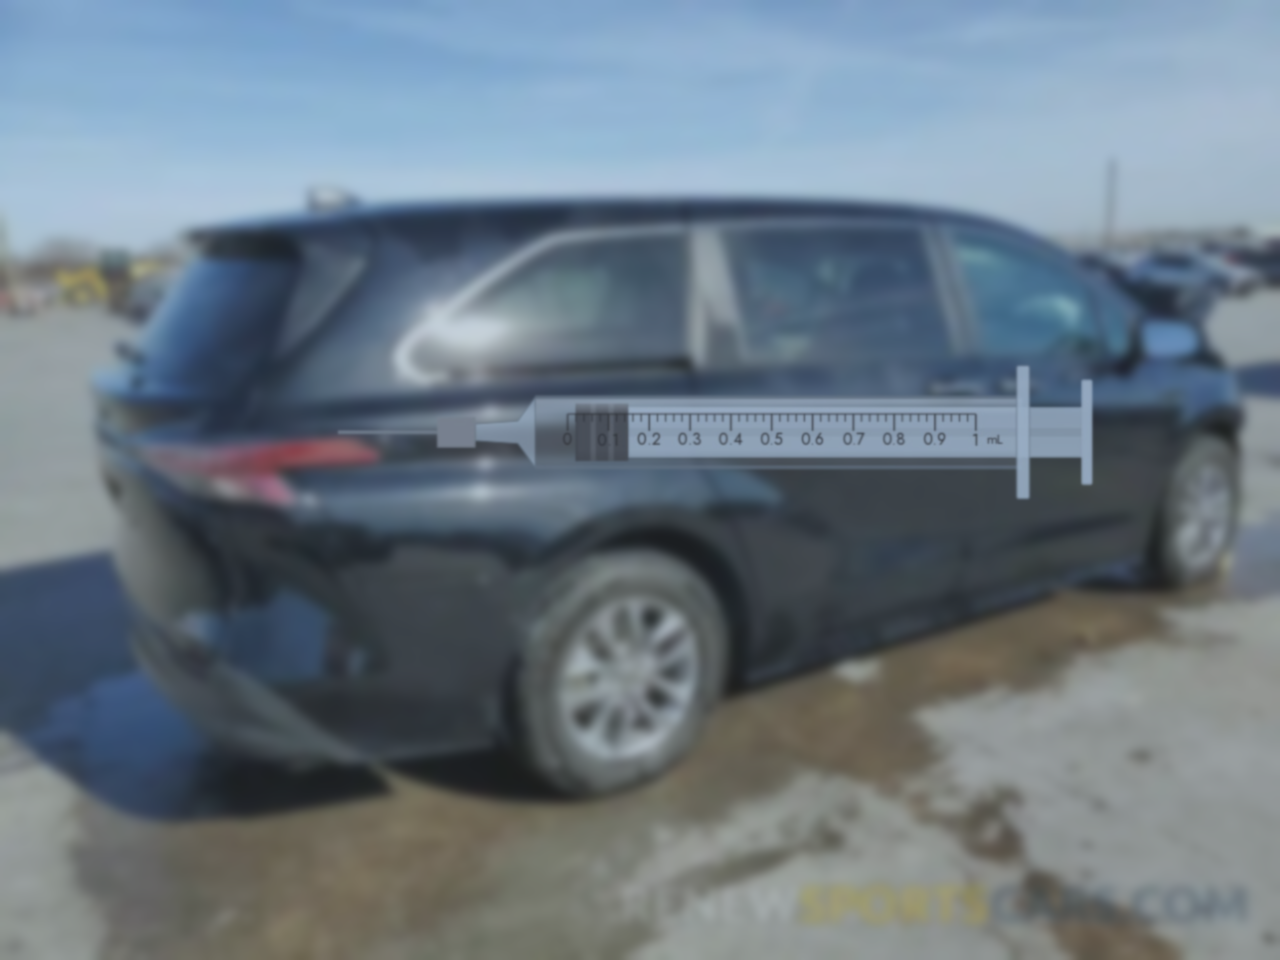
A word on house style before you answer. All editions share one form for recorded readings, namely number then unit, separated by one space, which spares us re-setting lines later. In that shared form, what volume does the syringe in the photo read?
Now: 0.02 mL
